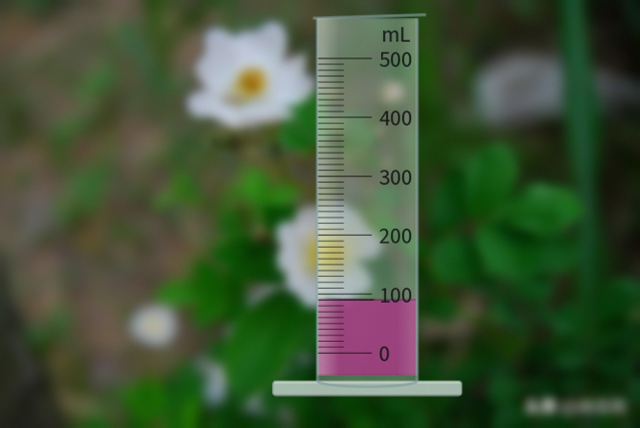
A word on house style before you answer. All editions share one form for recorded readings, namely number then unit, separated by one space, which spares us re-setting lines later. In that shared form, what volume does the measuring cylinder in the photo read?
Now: 90 mL
